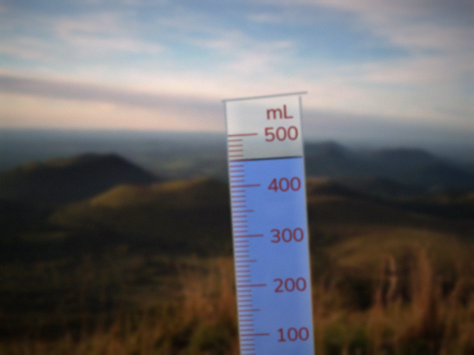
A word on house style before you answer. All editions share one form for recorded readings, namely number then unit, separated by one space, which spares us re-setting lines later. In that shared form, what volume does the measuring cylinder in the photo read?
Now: 450 mL
